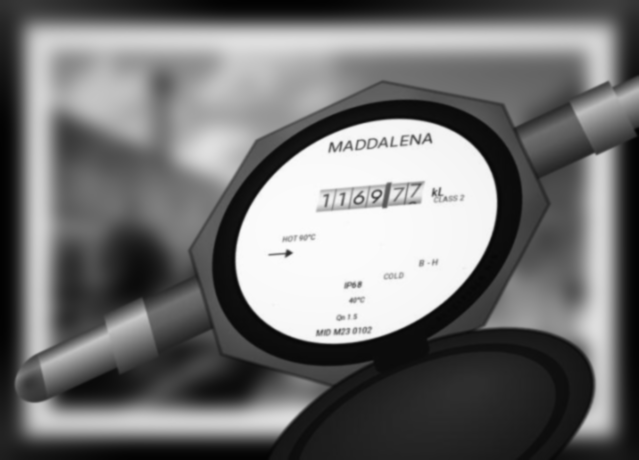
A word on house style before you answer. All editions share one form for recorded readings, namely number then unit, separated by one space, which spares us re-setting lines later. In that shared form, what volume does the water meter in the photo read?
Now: 1169.77 kL
